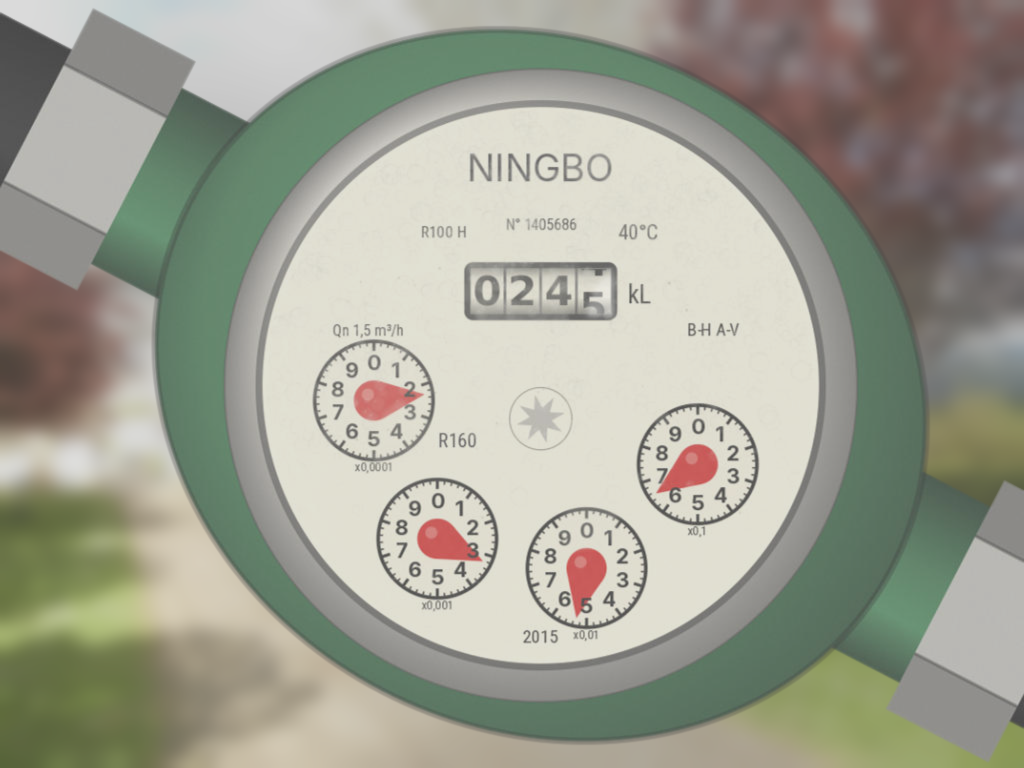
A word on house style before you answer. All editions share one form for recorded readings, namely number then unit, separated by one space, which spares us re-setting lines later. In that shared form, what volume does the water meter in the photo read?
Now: 244.6532 kL
